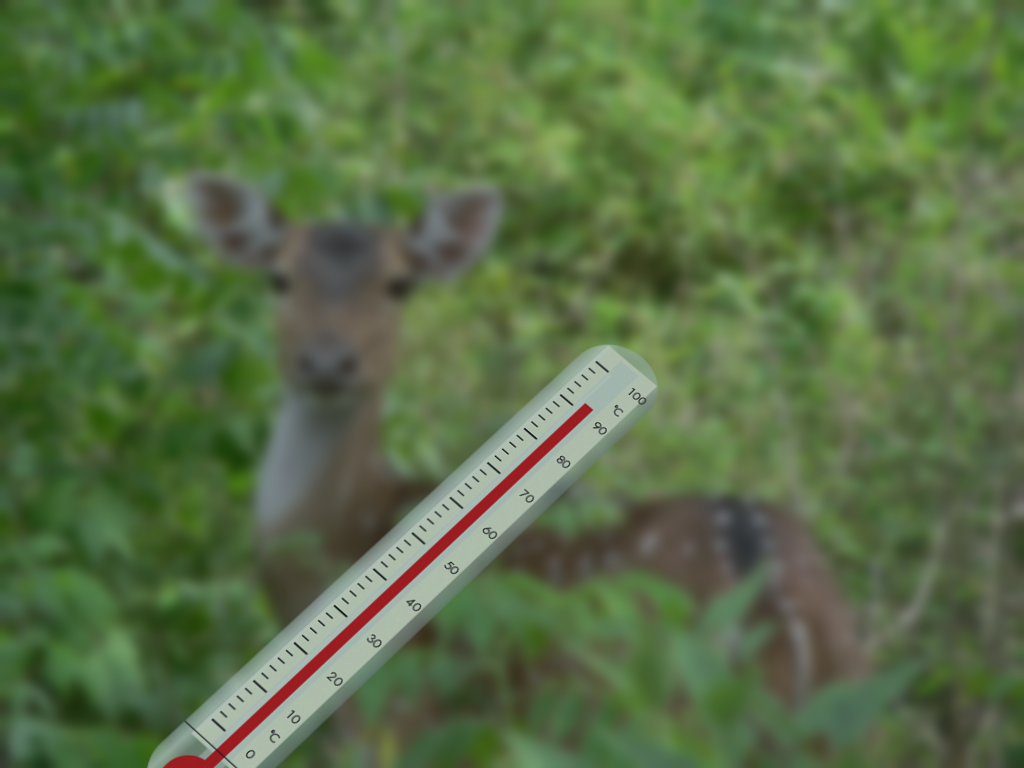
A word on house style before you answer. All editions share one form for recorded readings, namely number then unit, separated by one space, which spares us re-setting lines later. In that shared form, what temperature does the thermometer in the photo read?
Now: 92 °C
